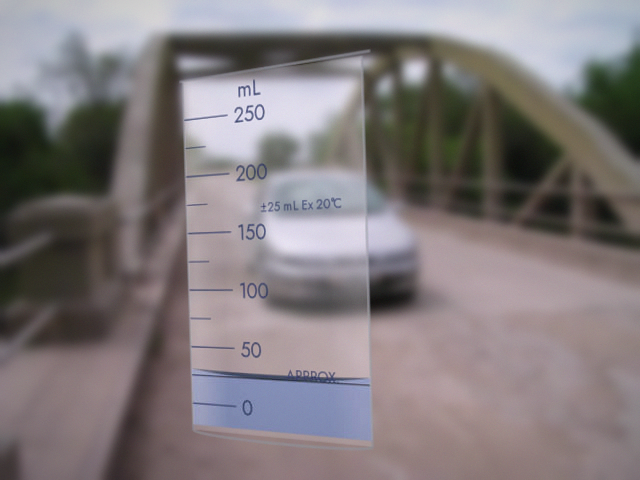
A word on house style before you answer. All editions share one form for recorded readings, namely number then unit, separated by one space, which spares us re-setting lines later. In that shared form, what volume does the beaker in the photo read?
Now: 25 mL
